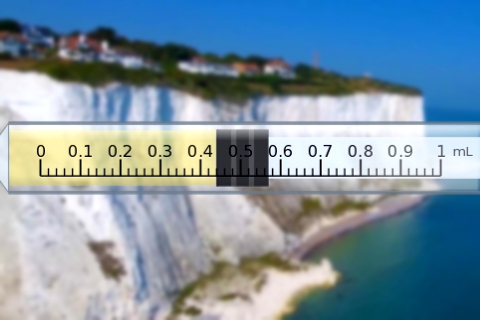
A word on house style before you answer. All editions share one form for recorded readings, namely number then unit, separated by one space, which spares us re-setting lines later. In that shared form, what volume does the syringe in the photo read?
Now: 0.44 mL
